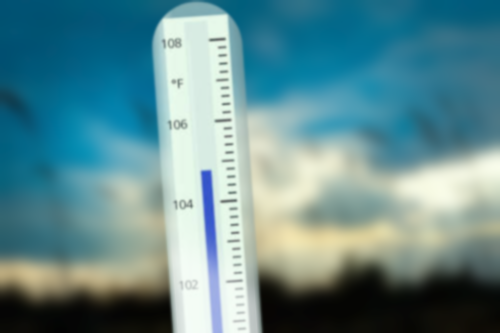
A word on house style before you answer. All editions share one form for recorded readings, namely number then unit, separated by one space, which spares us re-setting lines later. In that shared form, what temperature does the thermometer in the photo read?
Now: 104.8 °F
